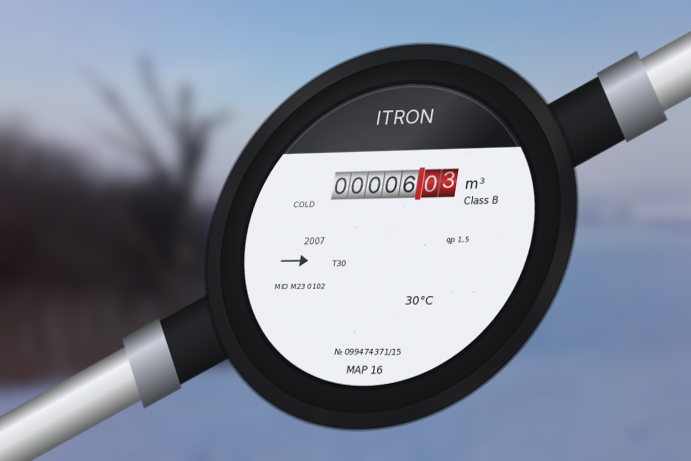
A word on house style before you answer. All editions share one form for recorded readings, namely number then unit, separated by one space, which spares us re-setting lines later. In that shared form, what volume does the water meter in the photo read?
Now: 6.03 m³
